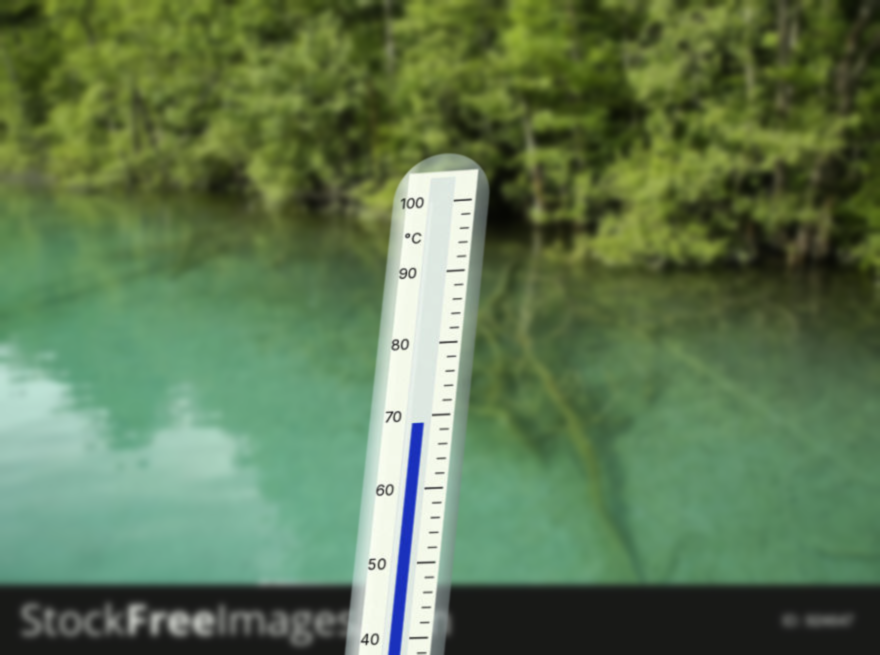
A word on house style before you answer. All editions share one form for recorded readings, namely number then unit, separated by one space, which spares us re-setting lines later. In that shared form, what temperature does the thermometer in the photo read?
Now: 69 °C
